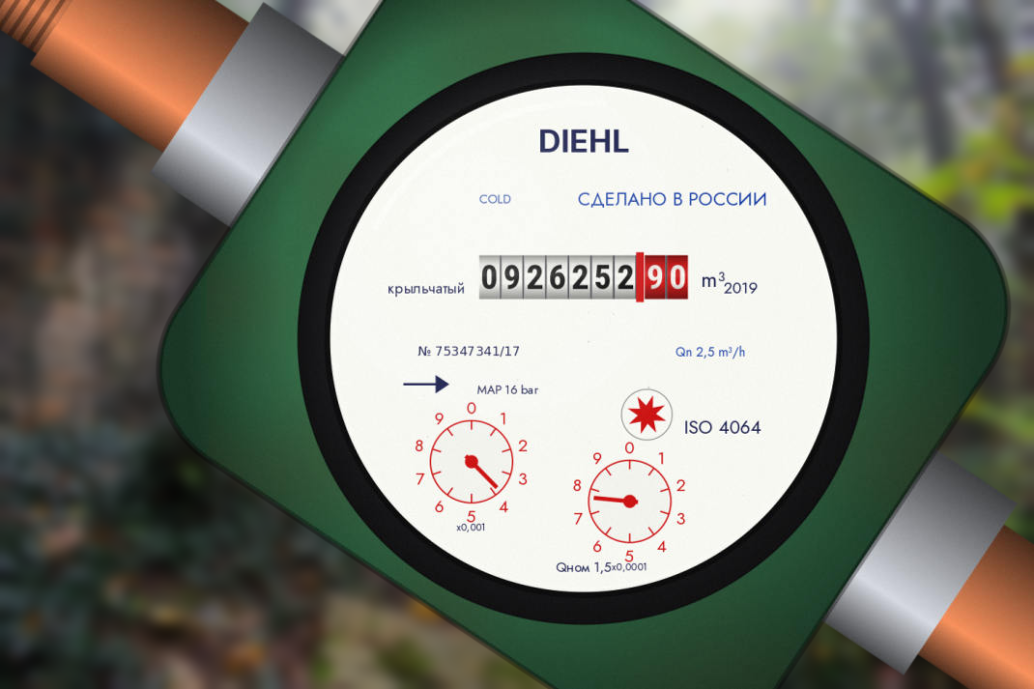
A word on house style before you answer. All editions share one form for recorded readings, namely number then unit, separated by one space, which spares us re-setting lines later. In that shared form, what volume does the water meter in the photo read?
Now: 926252.9037 m³
